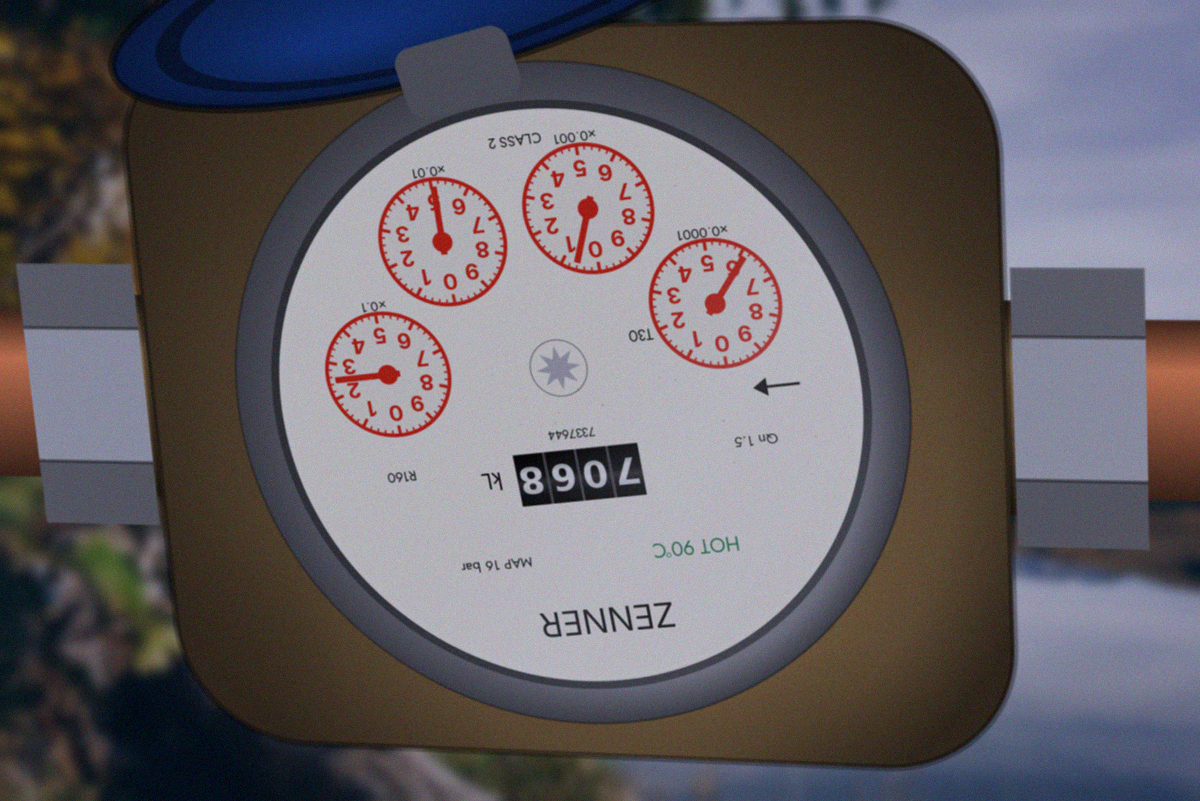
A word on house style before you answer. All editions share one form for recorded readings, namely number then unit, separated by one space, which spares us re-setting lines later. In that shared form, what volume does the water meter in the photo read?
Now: 7068.2506 kL
